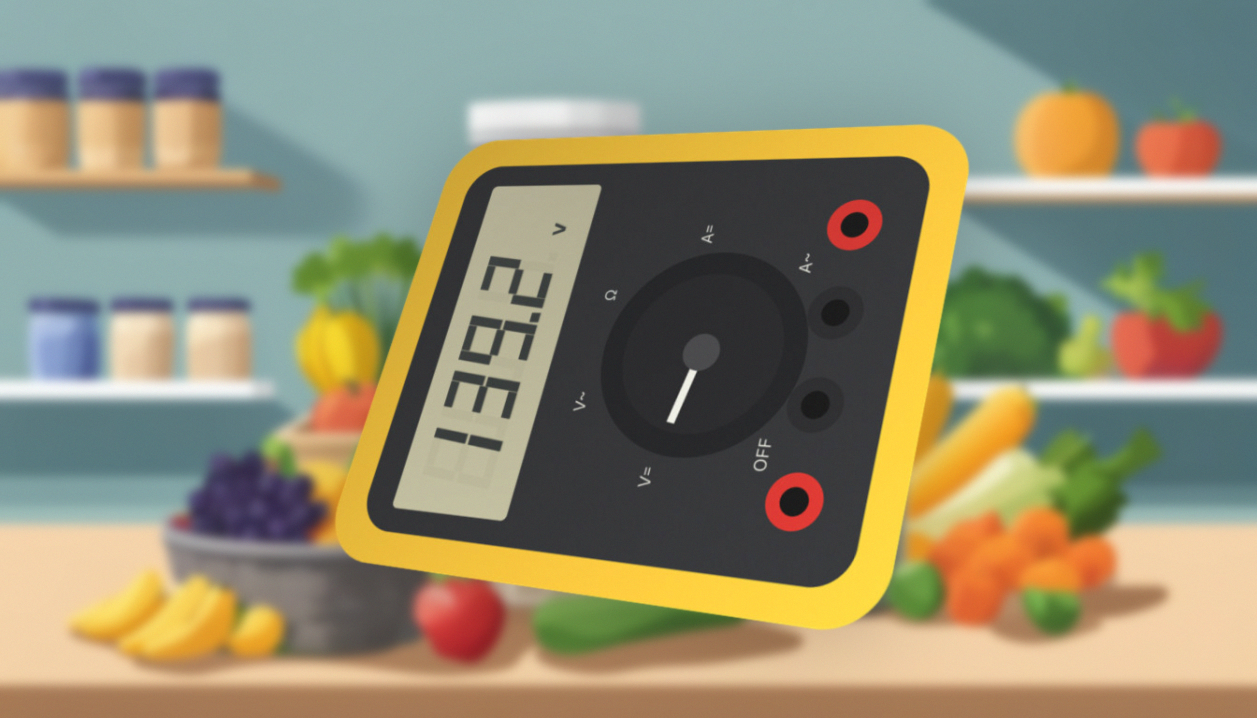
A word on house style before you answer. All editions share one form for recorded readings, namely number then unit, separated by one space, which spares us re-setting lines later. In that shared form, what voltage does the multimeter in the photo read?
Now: 139.2 V
